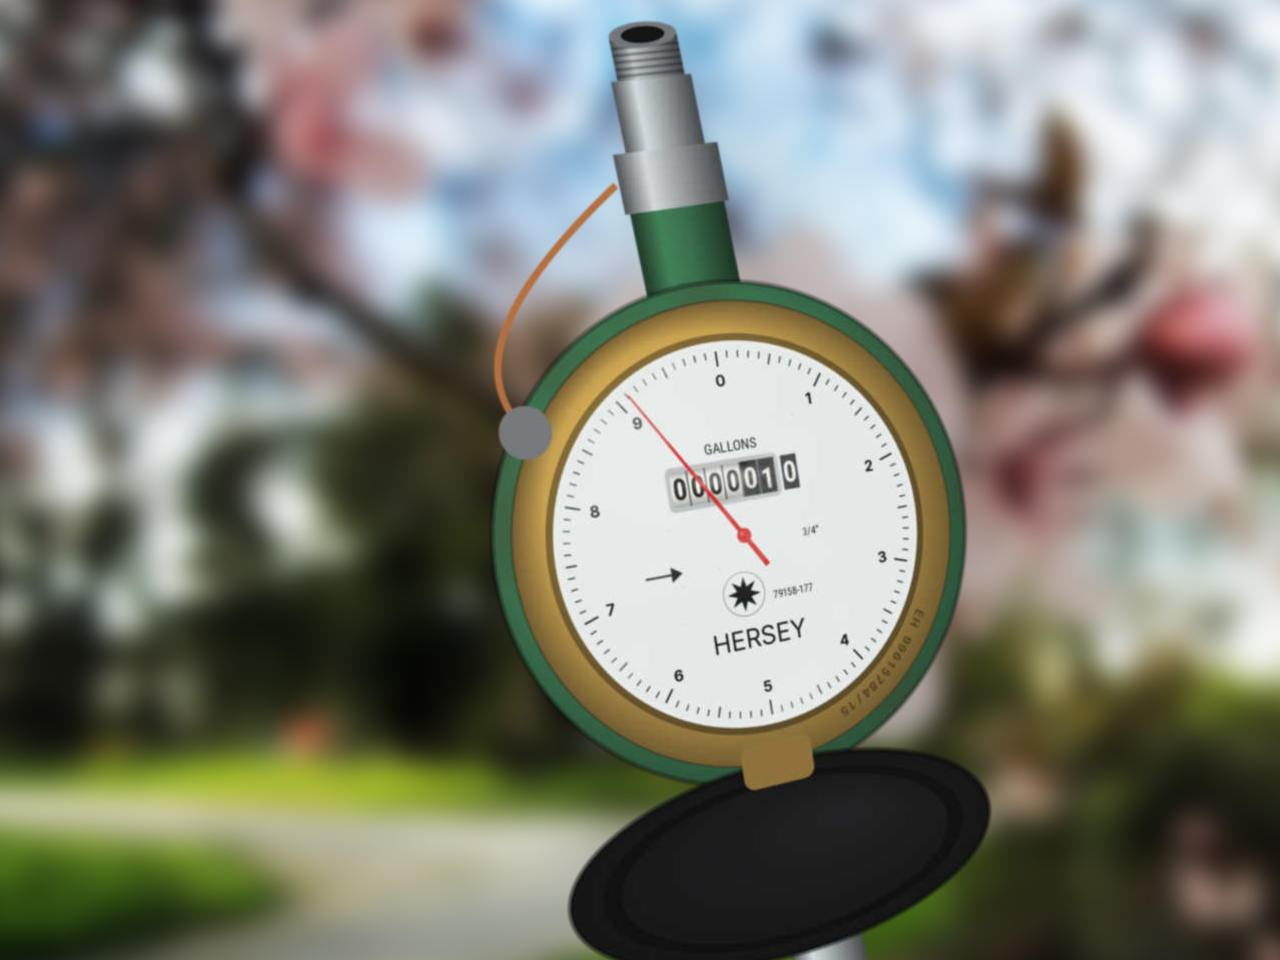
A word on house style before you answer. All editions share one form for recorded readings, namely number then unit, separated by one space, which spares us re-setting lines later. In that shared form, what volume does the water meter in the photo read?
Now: 9.1 gal
